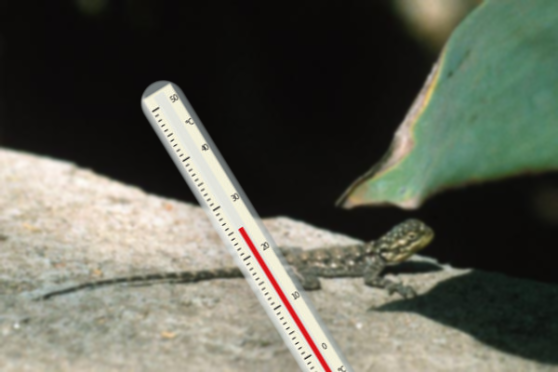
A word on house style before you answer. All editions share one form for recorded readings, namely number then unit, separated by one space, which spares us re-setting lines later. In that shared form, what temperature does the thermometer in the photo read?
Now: 25 °C
